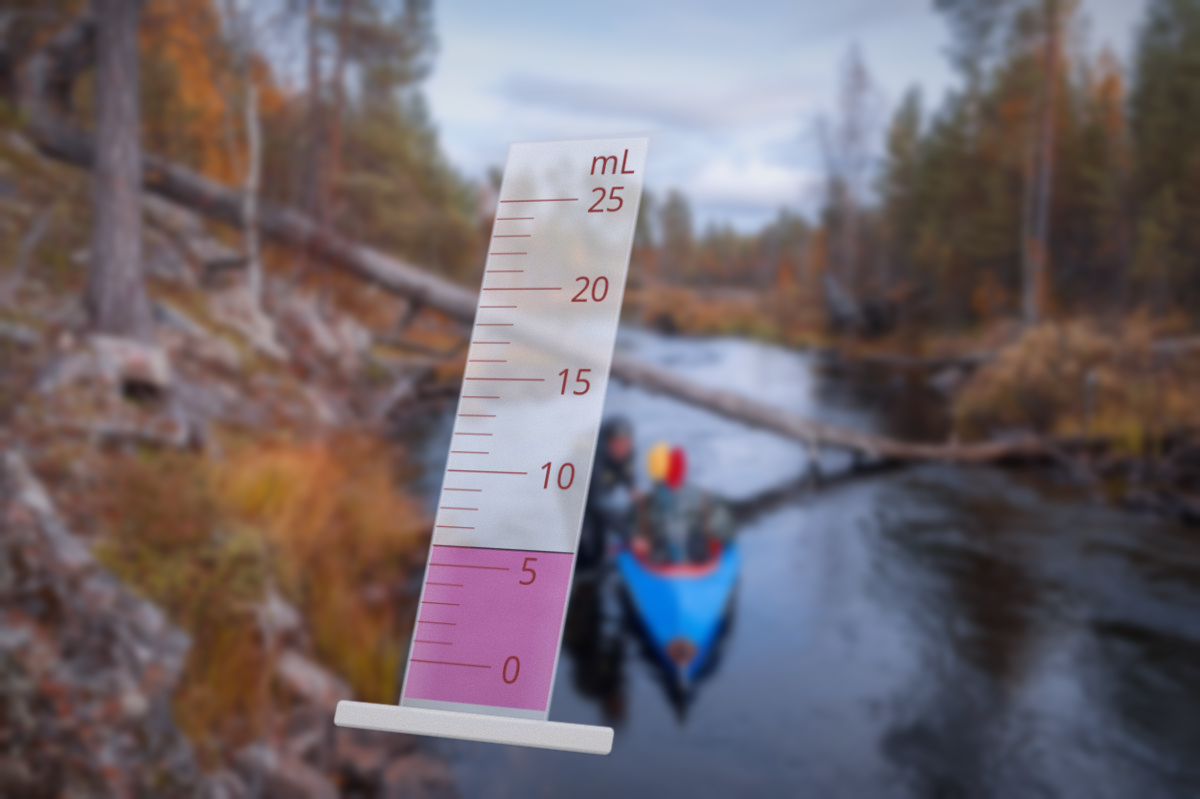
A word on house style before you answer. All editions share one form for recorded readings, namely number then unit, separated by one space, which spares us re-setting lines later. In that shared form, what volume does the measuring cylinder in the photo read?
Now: 6 mL
